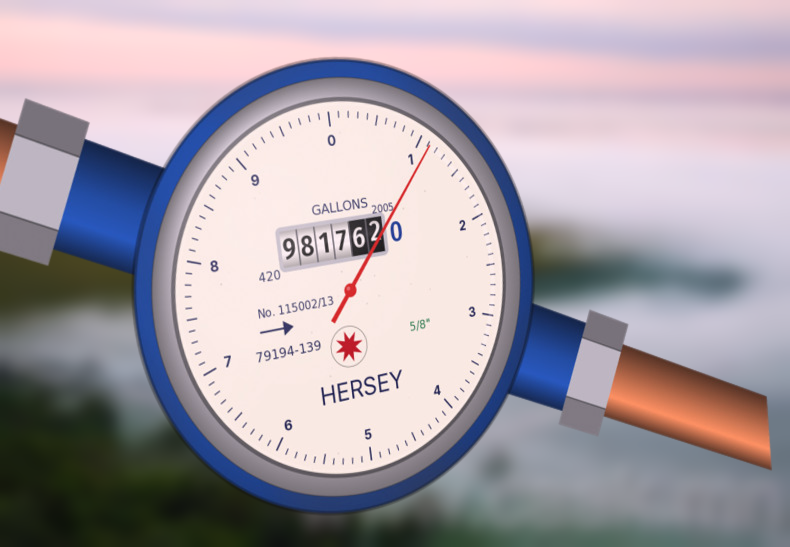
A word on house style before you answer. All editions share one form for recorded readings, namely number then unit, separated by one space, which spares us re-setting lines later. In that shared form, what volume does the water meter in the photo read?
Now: 9817621.1 gal
